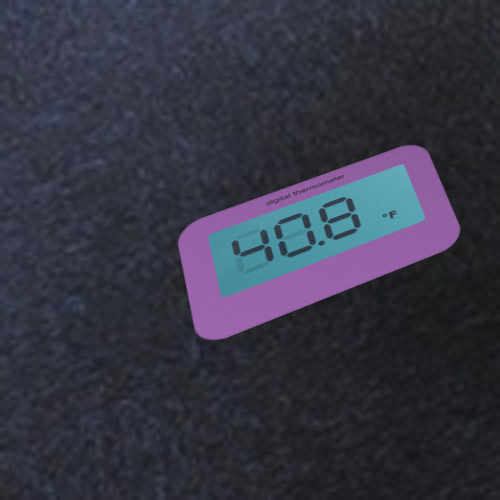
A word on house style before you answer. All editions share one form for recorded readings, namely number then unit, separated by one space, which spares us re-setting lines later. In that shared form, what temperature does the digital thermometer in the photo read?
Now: 40.8 °F
